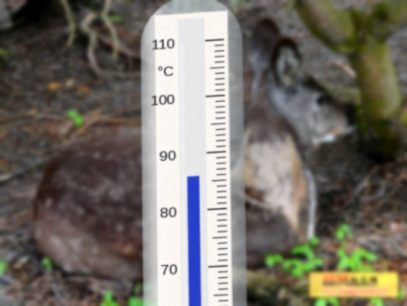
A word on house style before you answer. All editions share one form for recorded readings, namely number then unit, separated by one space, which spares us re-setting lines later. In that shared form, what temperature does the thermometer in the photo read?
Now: 86 °C
